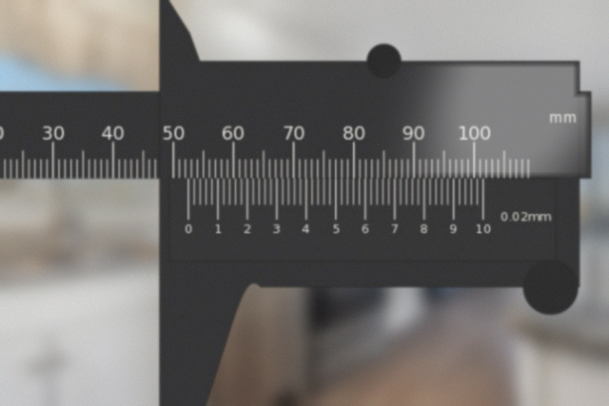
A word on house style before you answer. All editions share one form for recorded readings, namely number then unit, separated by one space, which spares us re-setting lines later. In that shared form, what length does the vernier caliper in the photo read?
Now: 52.5 mm
